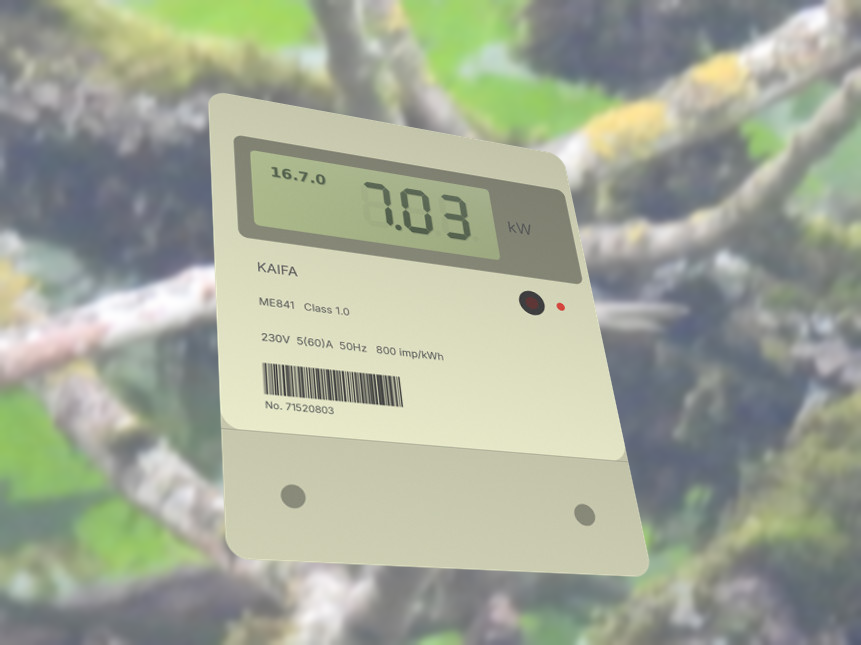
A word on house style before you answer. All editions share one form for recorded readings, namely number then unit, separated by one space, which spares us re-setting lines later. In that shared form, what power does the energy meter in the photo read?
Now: 7.03 kW
